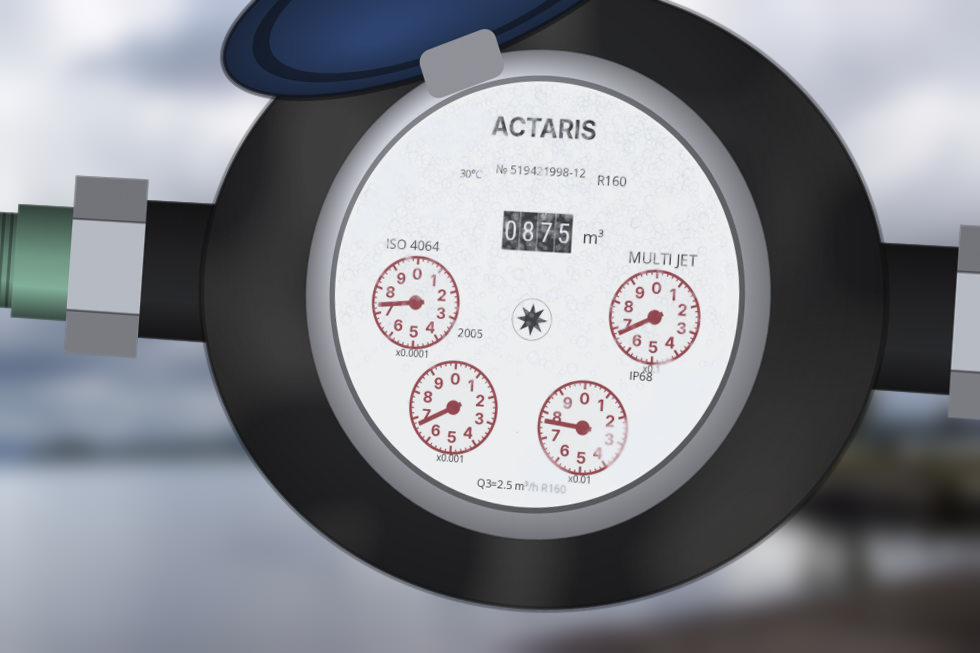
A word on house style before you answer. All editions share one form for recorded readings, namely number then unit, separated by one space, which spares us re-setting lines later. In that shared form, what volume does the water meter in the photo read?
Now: 875.6767 m³
